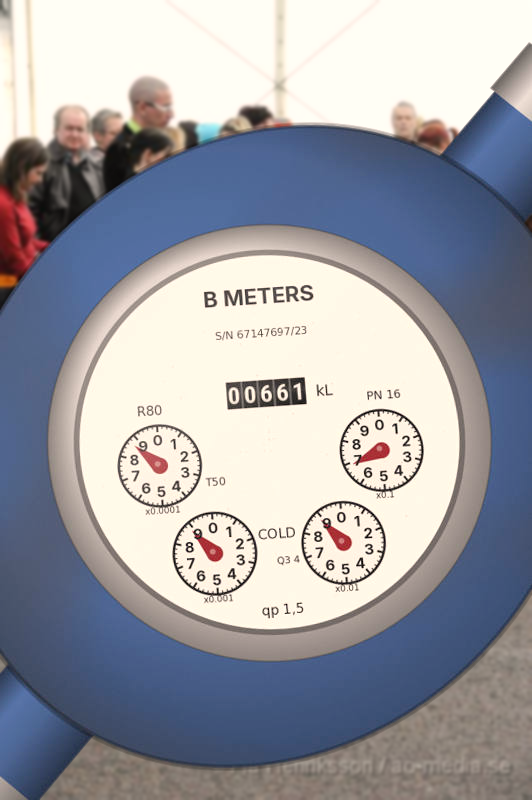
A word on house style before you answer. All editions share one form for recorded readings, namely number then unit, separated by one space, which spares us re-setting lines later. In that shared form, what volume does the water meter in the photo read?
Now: 661.6888 kL
